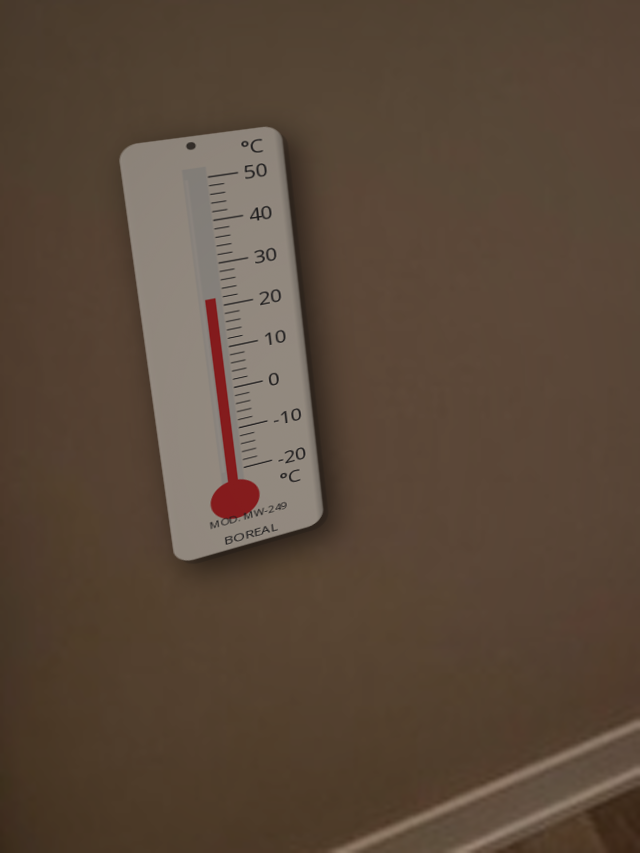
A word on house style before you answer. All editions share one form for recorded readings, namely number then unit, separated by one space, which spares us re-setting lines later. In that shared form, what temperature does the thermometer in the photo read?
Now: 22 °C
